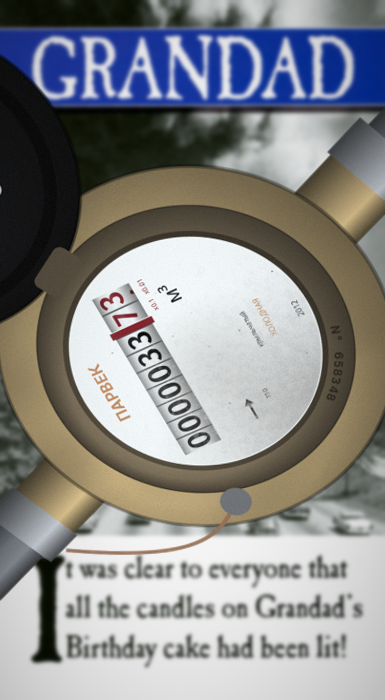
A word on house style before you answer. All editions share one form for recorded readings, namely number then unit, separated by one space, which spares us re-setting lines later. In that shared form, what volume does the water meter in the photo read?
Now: 33.73 m³
